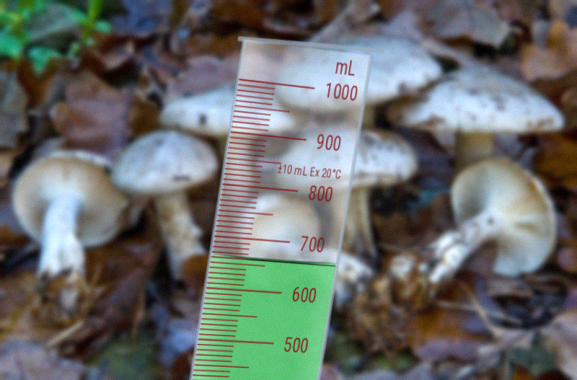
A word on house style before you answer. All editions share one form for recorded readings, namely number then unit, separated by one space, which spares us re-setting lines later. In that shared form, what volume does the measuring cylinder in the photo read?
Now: 660 mL
